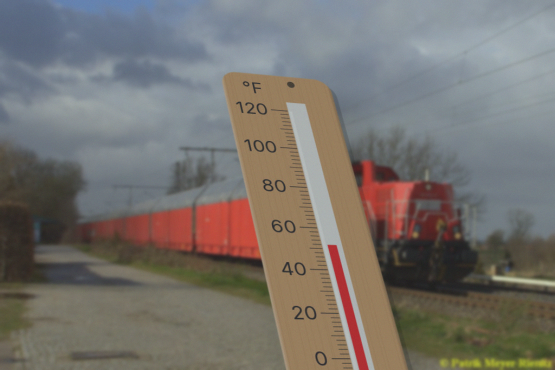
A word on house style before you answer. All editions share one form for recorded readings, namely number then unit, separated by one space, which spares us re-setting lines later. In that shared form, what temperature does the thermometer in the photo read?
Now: 52 °F
